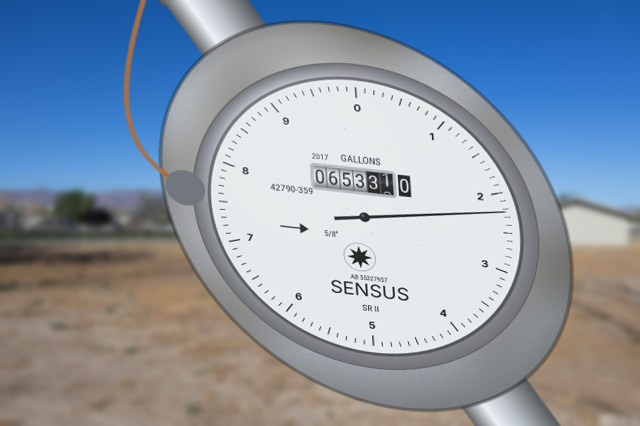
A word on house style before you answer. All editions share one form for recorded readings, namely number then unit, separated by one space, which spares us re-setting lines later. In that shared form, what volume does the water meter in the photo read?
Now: 653312.2 gal
